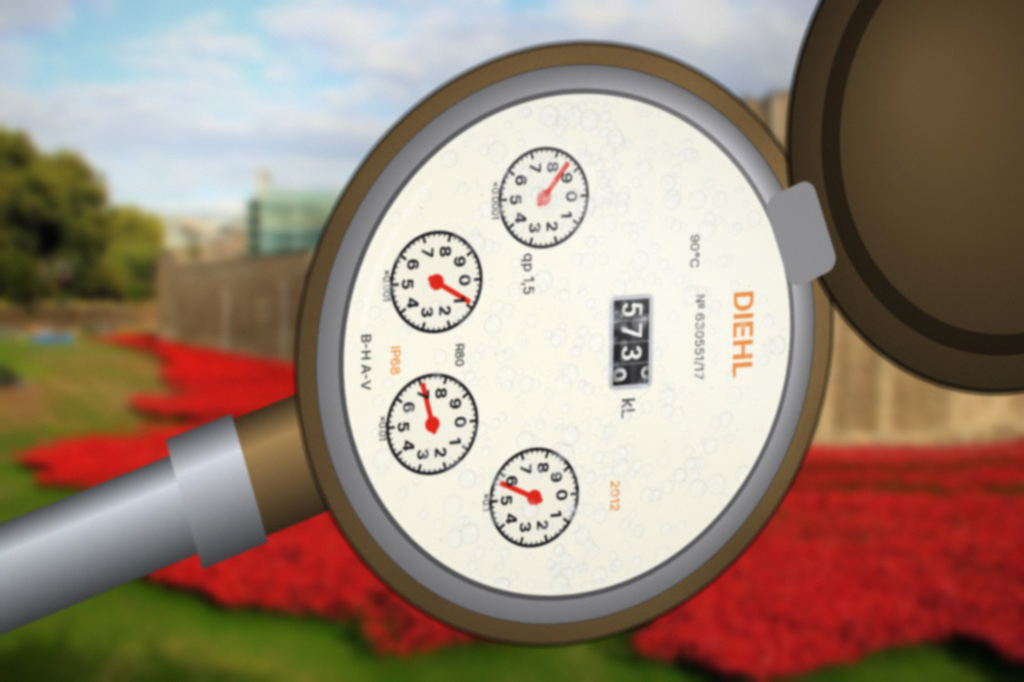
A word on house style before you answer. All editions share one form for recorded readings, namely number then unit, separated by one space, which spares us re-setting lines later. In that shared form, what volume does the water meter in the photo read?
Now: 5738.5708 kL
